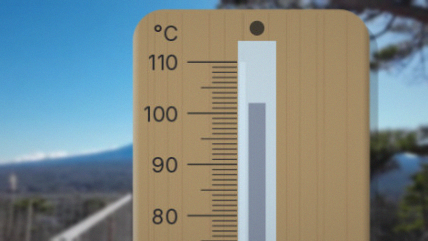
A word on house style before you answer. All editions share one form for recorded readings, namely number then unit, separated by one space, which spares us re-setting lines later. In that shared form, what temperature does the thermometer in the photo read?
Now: 102 °C
